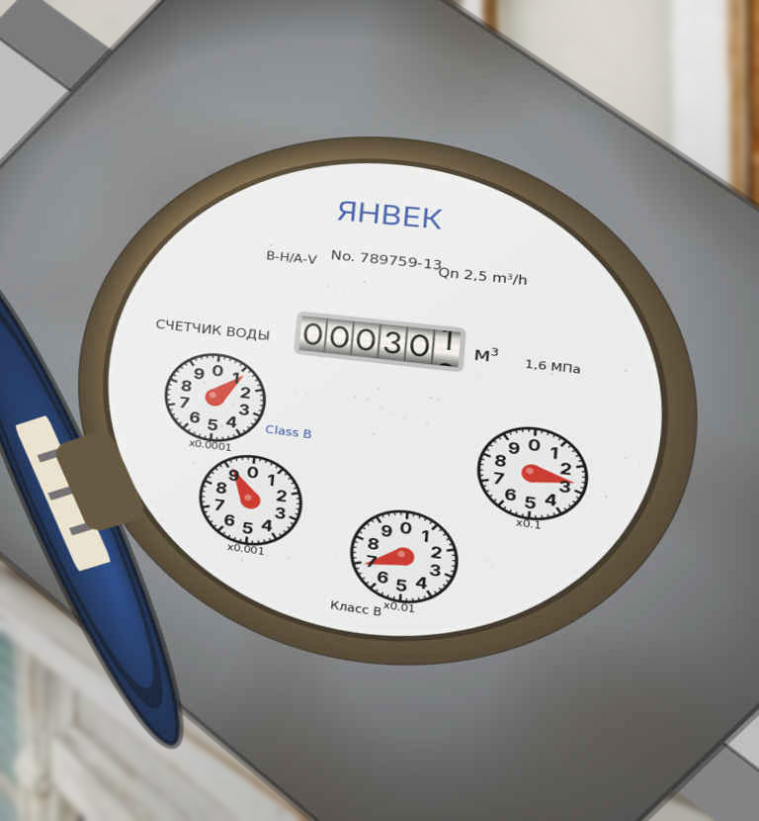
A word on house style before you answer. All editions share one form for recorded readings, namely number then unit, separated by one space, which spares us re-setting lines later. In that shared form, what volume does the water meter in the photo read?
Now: 301.2691 m³
